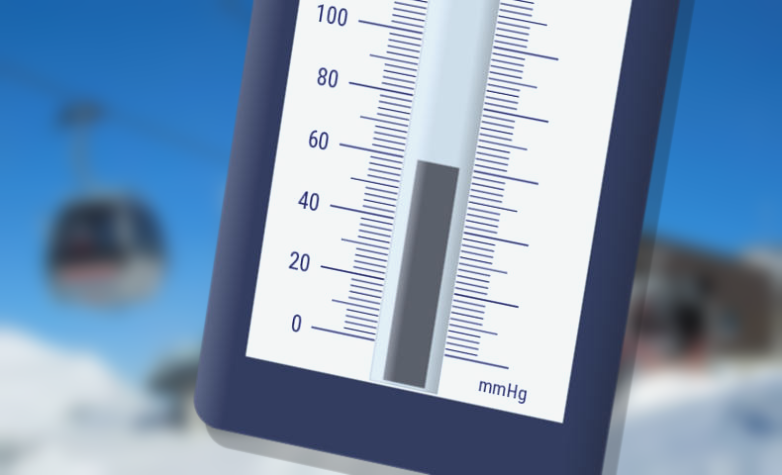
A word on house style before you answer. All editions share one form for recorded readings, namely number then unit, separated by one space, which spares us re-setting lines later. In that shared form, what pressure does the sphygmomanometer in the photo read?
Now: 60 mmHg
